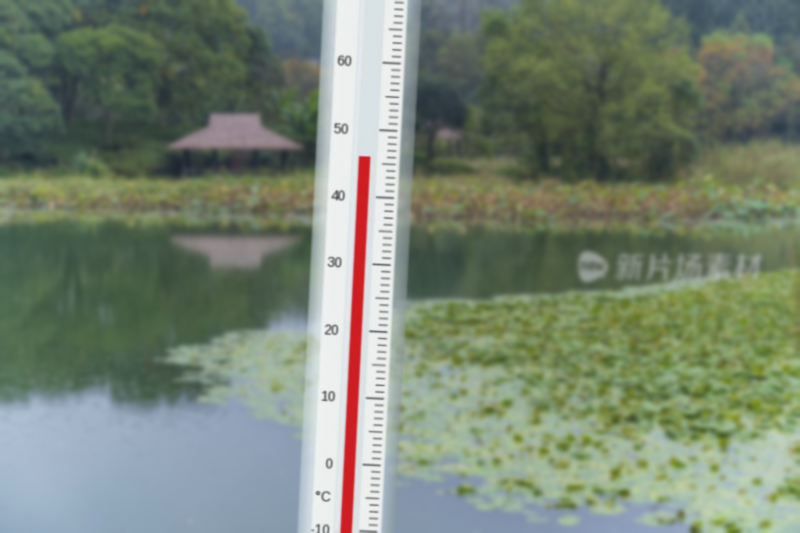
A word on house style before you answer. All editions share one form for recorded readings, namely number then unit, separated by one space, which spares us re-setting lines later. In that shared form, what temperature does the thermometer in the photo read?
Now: 46 °C
